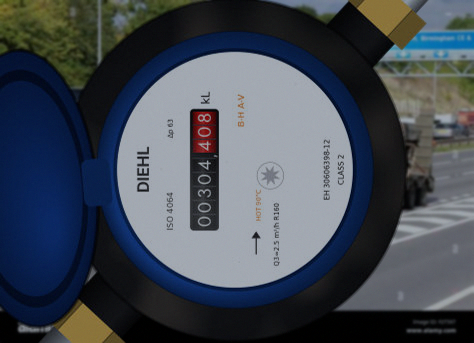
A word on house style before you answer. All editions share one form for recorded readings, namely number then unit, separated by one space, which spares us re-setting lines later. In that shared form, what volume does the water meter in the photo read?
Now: 304.408 kL
